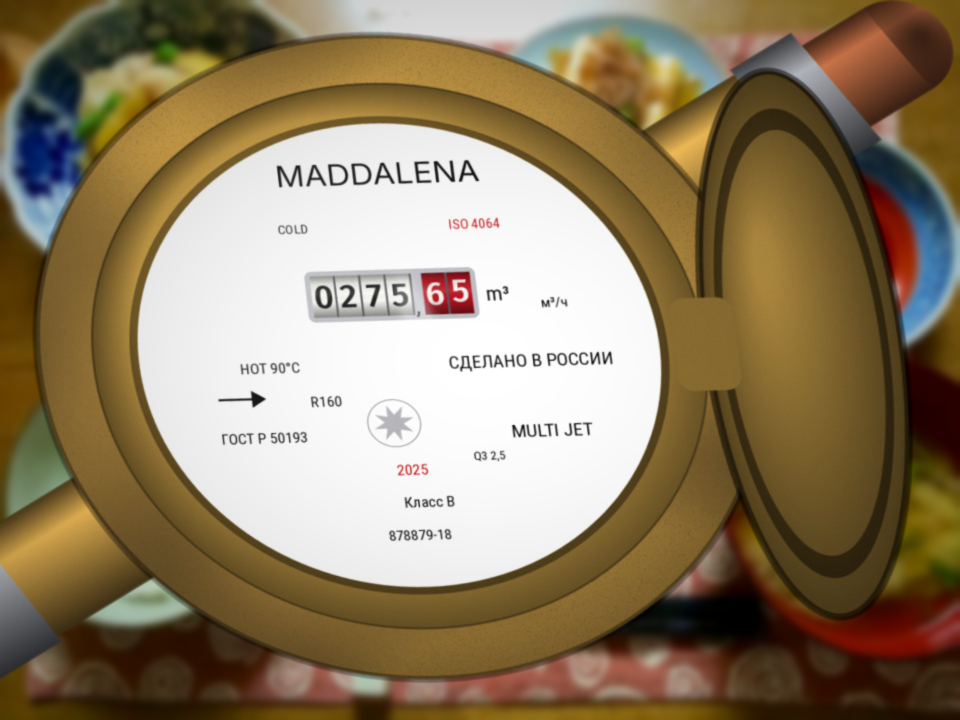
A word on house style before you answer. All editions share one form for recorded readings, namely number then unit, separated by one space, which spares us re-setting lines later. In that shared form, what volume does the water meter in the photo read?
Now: 275.65 m³
